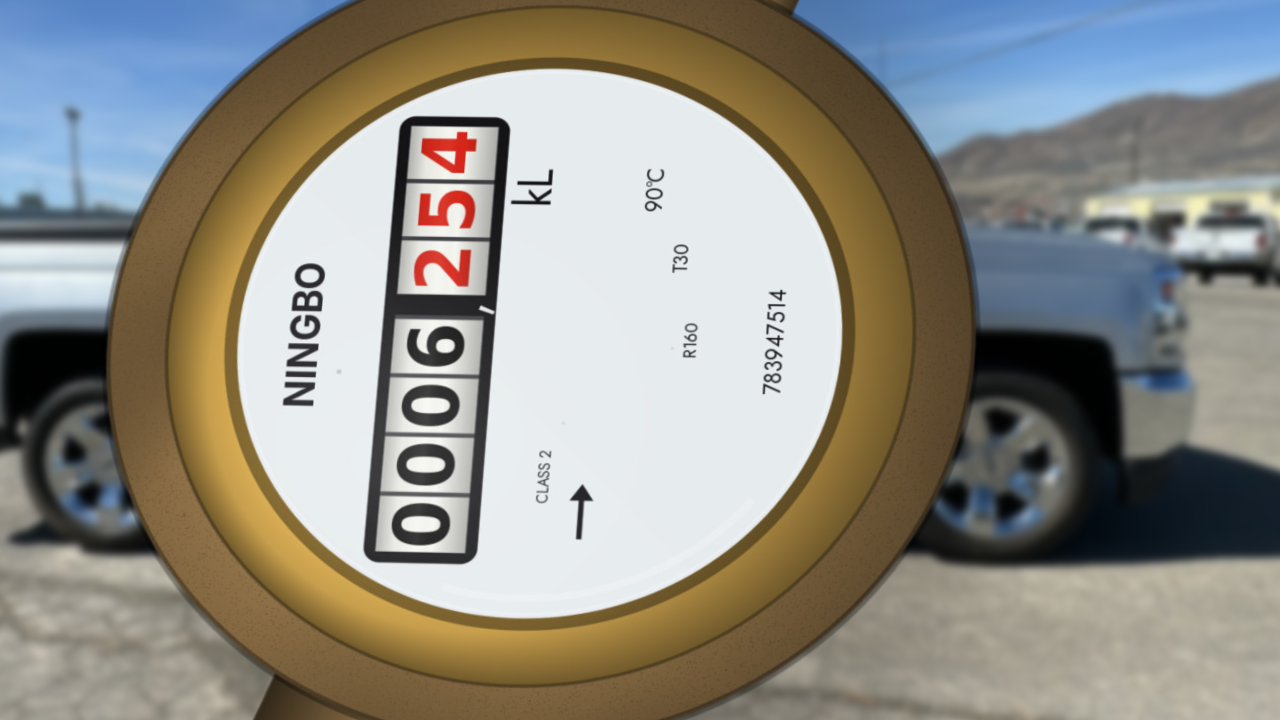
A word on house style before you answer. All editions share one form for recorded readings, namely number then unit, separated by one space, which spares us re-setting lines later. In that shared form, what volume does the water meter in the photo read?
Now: 6.254 kL
